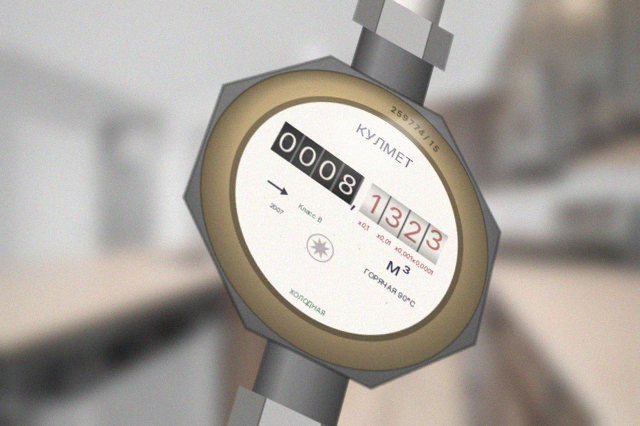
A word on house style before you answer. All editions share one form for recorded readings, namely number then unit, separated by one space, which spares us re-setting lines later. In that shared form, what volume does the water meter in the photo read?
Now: 8.1323 m³
